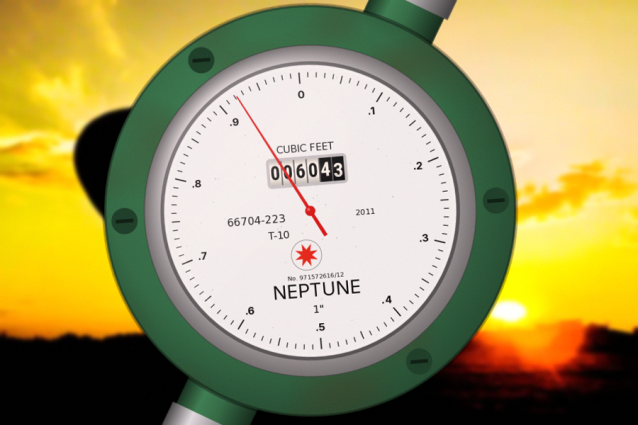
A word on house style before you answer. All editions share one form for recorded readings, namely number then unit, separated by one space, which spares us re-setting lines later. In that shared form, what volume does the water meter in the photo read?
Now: 6042.92 ft³
